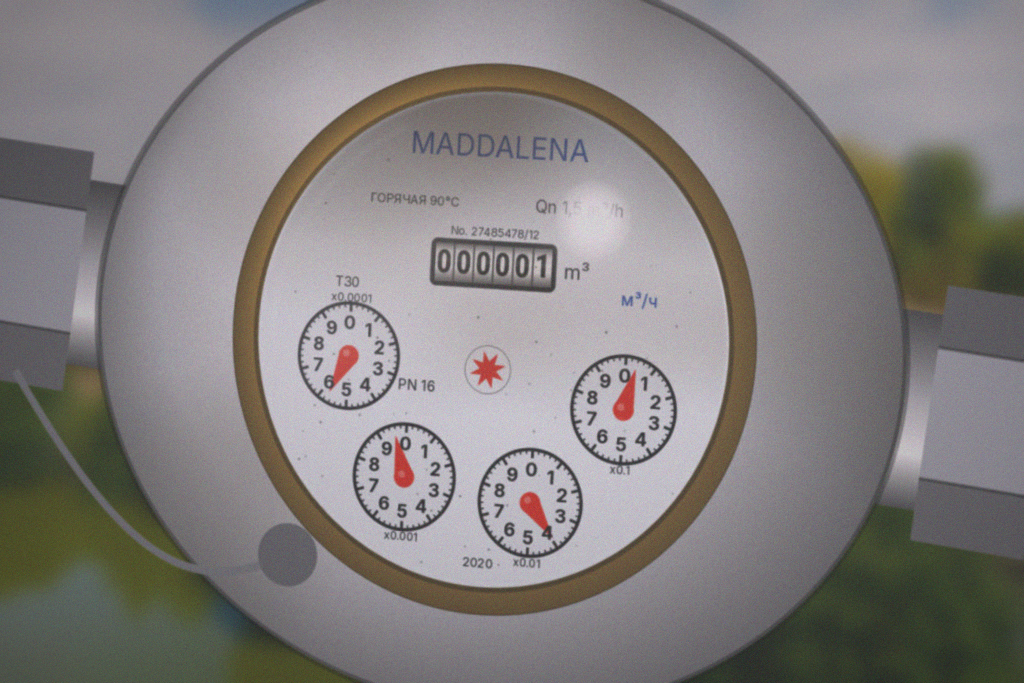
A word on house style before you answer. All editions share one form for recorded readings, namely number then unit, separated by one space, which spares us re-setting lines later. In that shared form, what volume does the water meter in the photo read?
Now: 1.0395 m³
